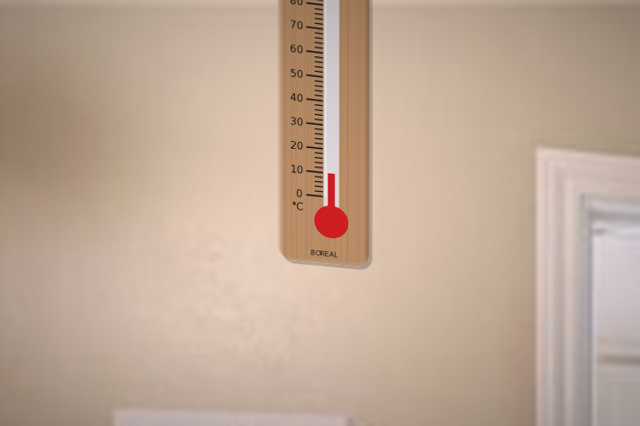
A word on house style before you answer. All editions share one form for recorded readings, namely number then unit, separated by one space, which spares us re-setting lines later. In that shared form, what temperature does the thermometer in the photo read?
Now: 10 °C
